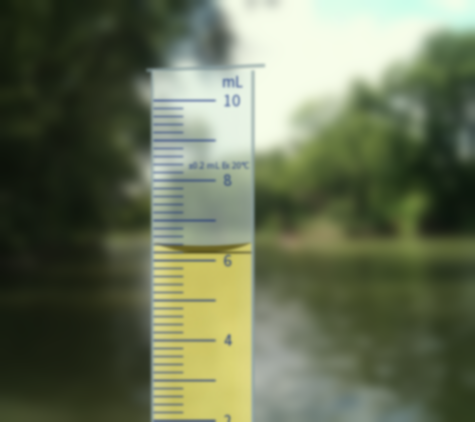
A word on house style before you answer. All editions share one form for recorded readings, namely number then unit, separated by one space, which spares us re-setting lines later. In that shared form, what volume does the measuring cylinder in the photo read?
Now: 6.2 mL
